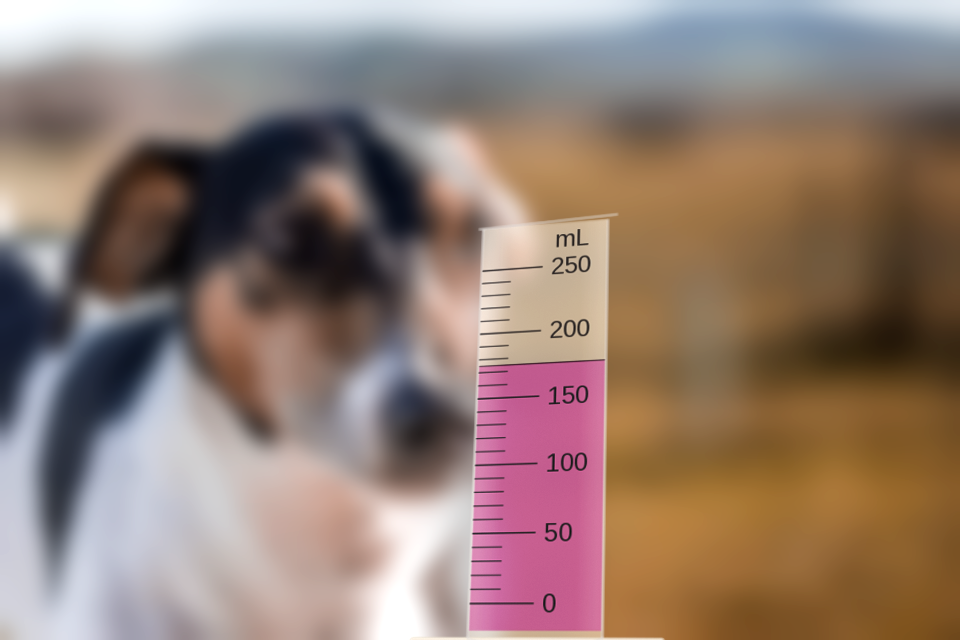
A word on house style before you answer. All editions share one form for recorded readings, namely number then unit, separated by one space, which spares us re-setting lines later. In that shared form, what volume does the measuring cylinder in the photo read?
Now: 175 mL
